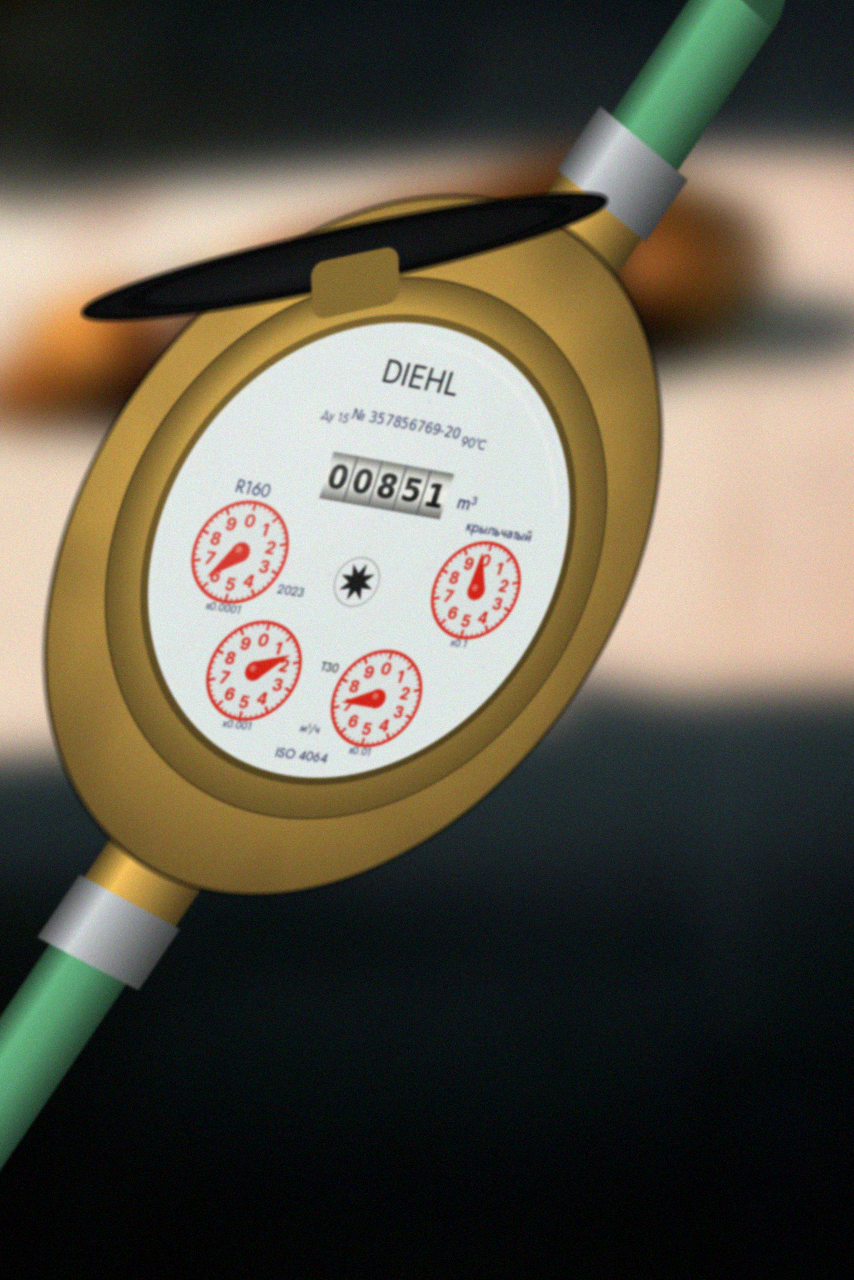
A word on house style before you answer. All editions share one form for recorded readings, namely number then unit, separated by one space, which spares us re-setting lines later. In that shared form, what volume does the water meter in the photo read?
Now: 850.9716 m³
